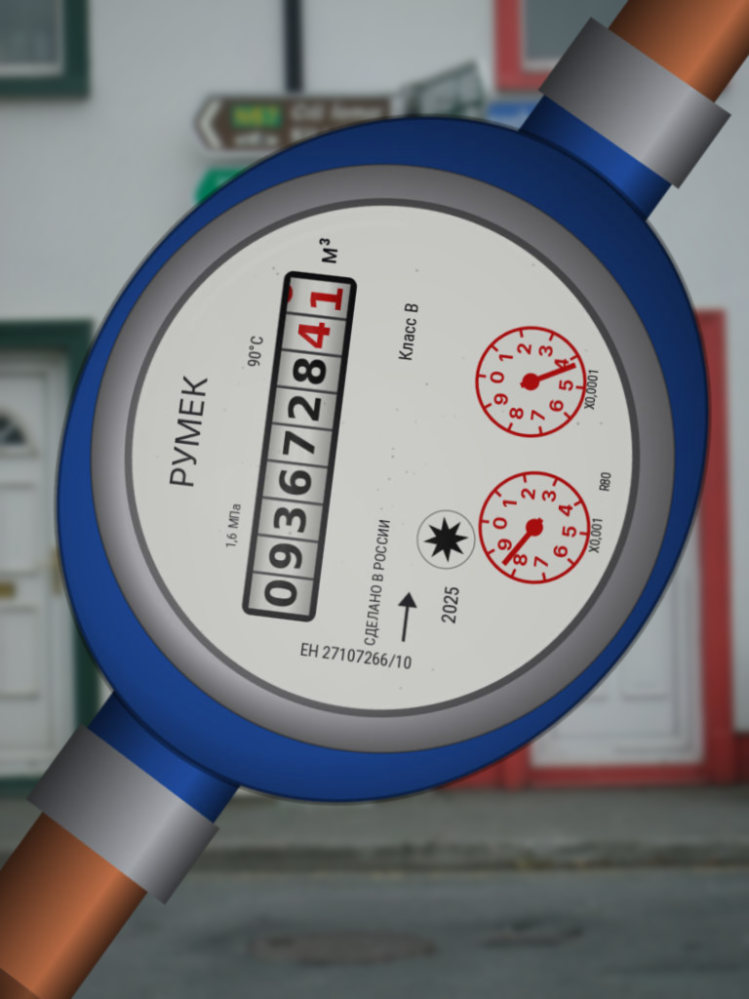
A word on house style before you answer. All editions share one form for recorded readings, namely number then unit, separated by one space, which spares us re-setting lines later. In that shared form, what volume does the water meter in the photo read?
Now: 936728.4084 m³
